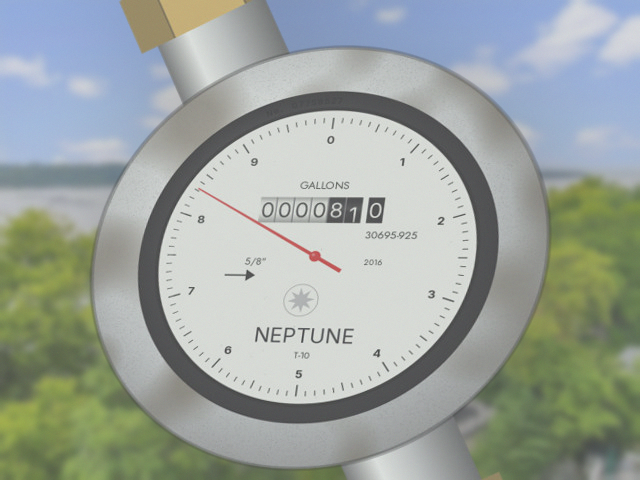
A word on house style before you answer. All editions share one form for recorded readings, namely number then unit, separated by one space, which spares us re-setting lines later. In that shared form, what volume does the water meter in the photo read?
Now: 808.3 gal
